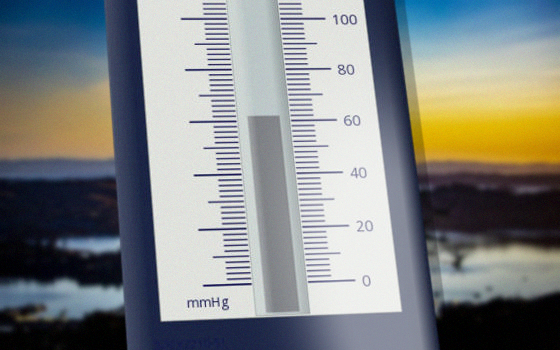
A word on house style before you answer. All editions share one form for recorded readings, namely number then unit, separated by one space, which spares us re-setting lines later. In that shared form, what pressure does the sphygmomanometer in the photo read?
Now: 62 mmHg
